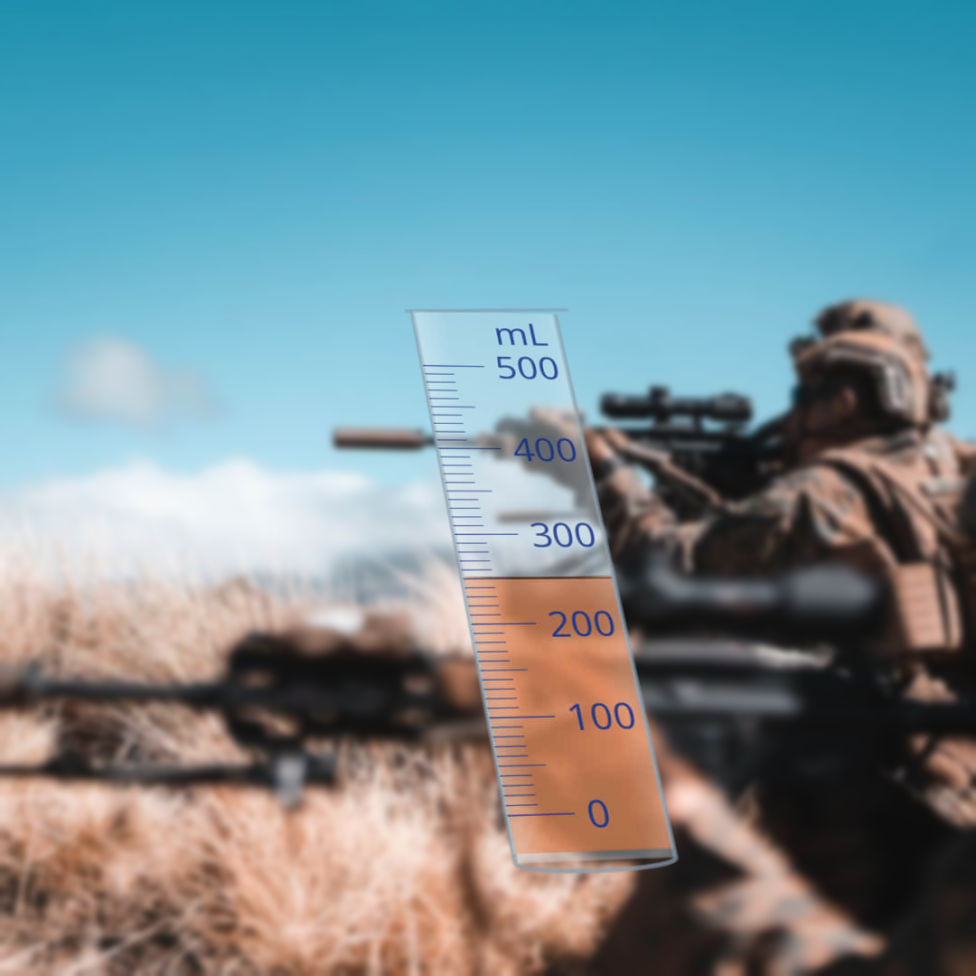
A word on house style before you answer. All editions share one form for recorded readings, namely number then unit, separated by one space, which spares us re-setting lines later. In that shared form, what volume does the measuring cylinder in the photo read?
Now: 250 mL
